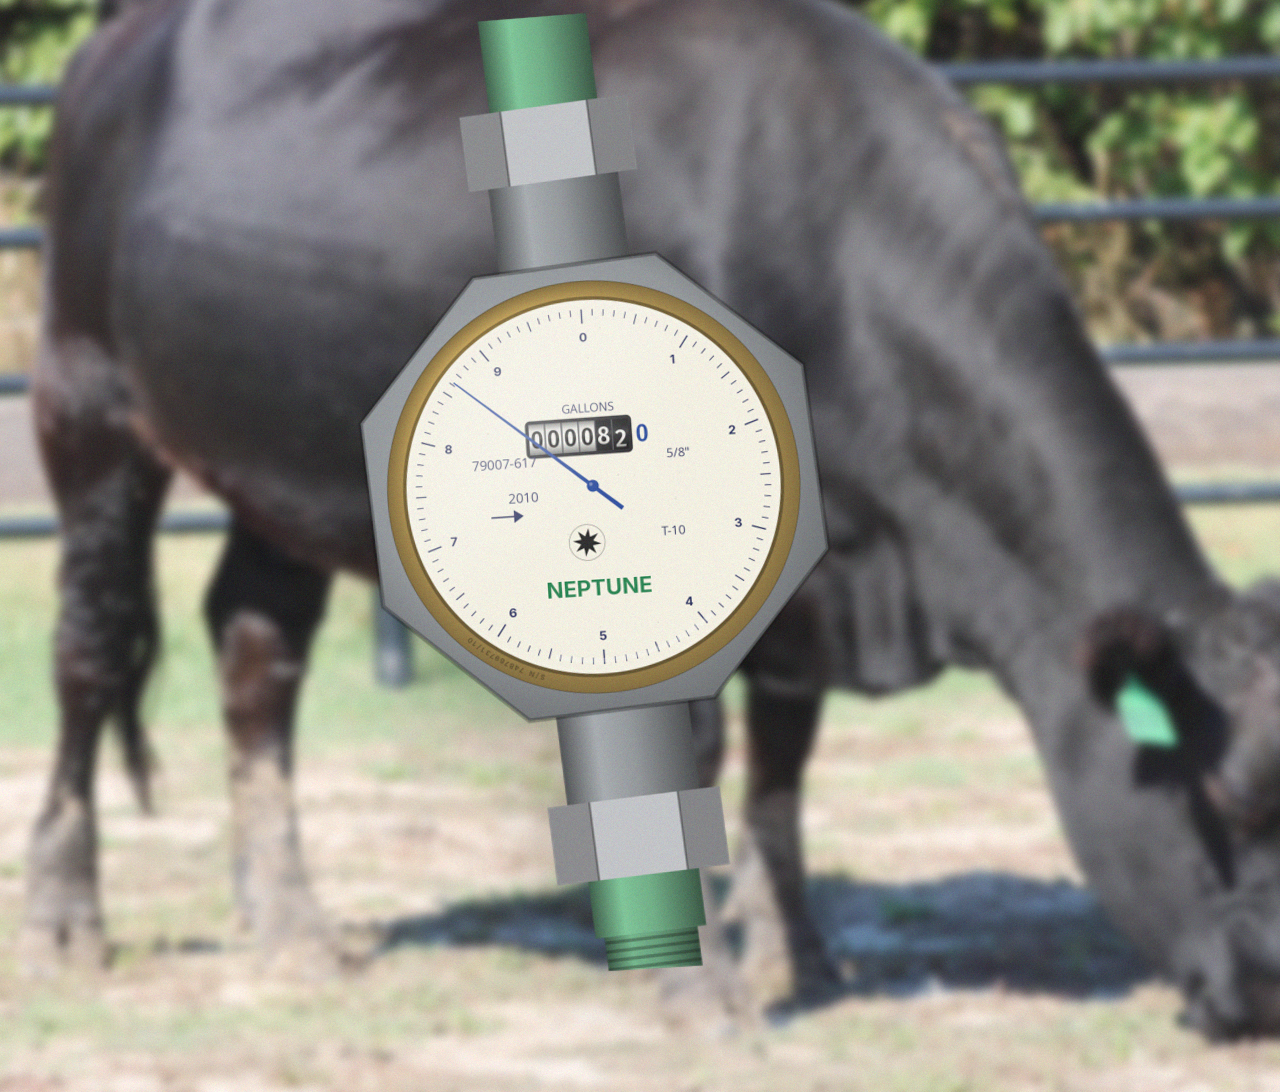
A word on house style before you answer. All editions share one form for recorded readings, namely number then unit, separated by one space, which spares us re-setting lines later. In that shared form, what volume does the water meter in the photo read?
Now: 818.6 gal
